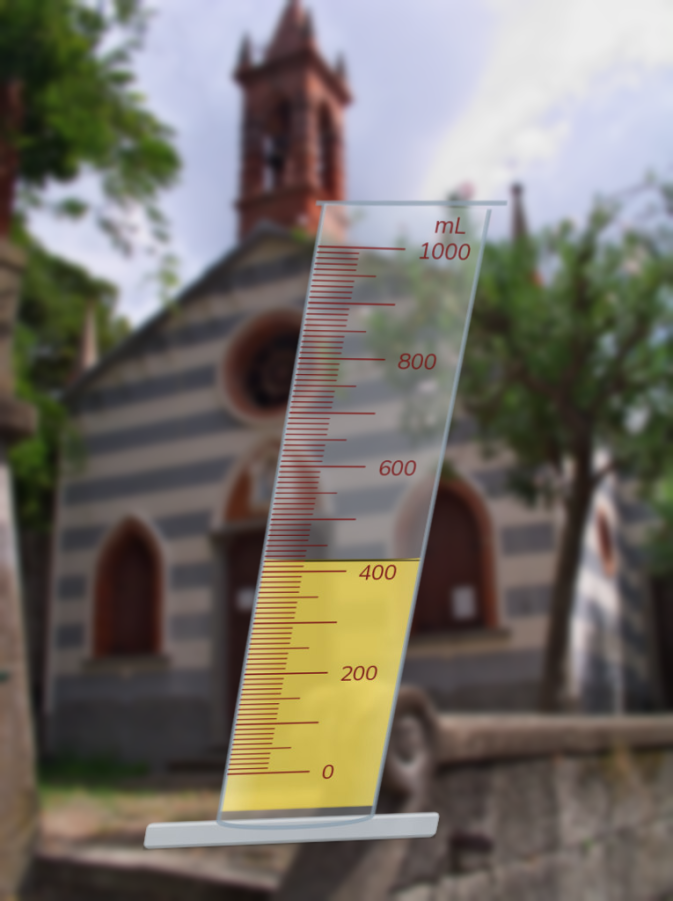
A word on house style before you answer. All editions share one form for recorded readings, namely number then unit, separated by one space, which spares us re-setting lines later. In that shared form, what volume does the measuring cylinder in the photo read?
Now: 420 mL
